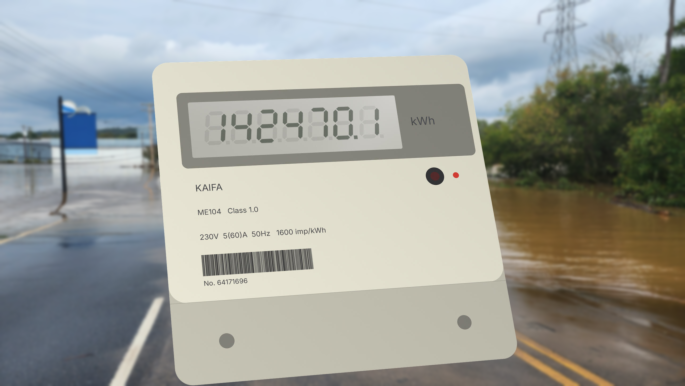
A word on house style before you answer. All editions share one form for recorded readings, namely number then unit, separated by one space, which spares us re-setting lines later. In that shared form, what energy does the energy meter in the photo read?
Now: 142470.1 kWh
